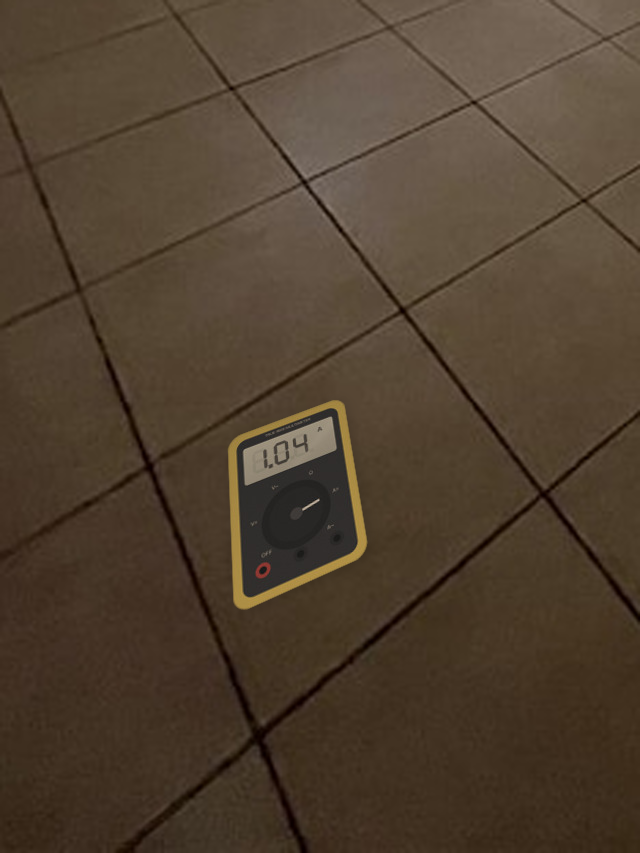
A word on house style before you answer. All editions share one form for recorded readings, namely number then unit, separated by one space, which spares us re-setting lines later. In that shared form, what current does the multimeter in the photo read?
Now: 1.04 A
